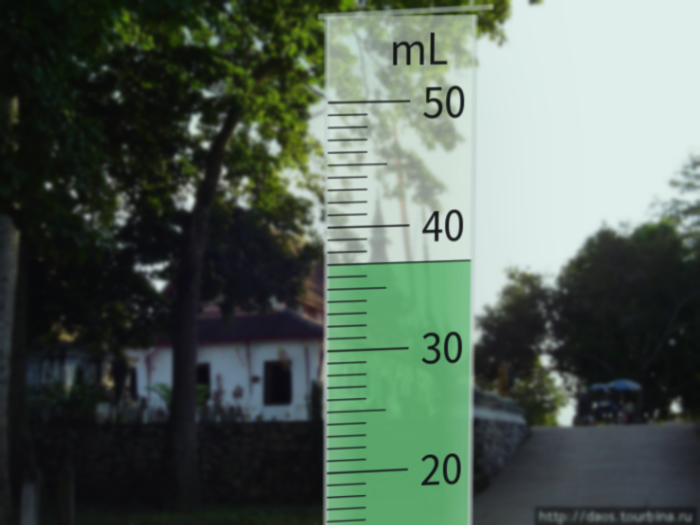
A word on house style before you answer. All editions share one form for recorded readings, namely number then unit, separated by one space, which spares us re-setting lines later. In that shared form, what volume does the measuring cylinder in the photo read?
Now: 37 mL
